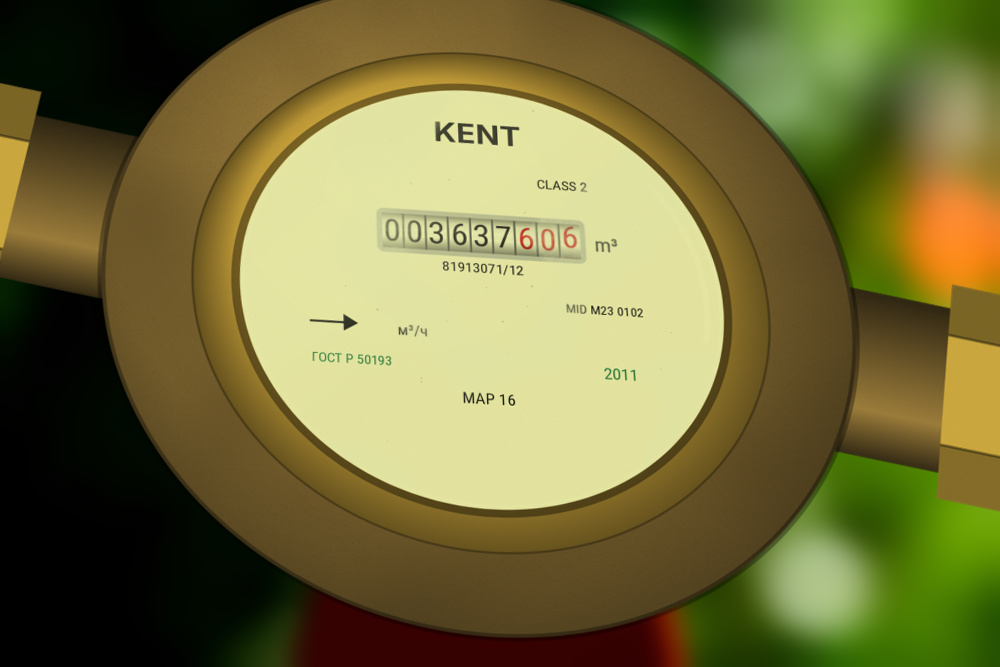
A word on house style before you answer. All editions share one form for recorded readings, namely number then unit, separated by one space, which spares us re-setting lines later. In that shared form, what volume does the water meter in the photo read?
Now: 3637.606 m³
